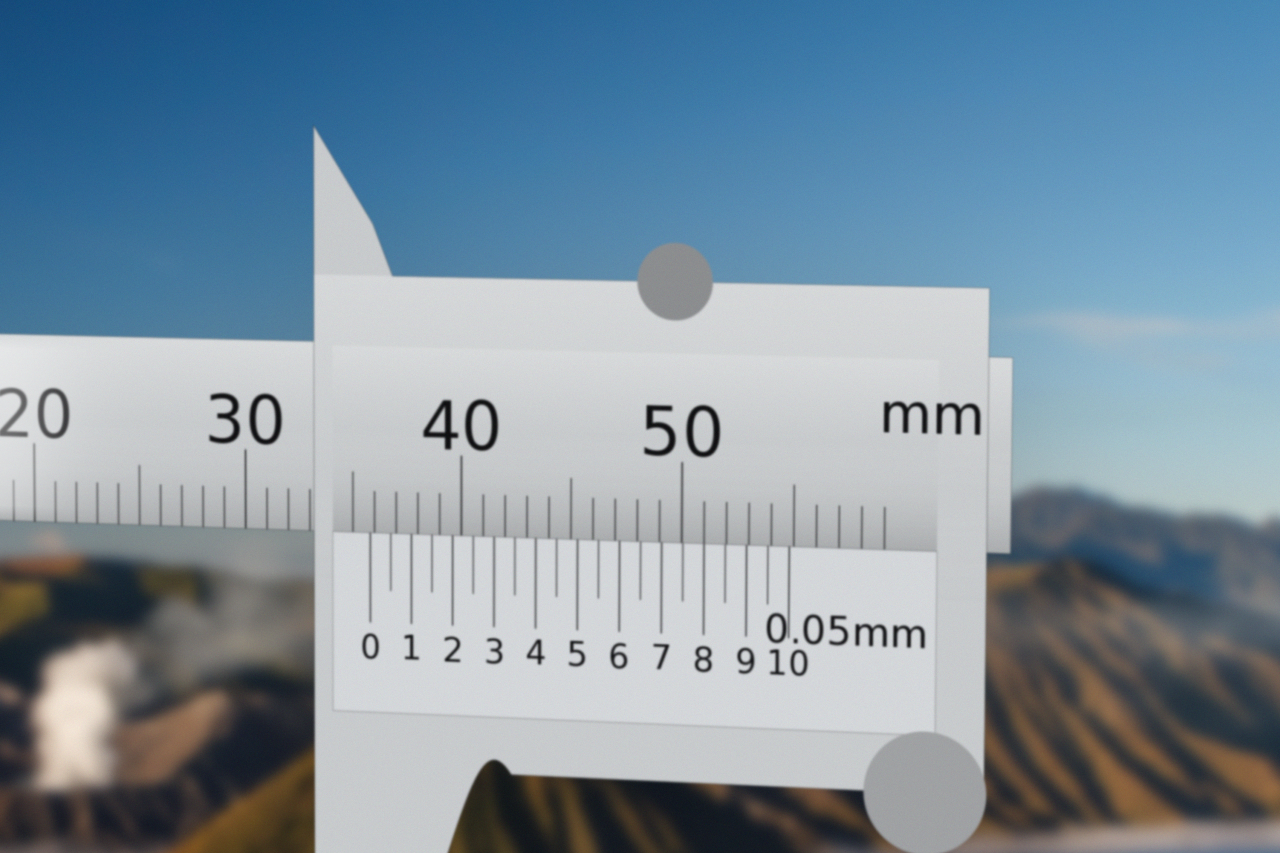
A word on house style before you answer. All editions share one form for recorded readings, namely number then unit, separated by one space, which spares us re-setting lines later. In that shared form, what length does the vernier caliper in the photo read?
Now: 35.8 mm
